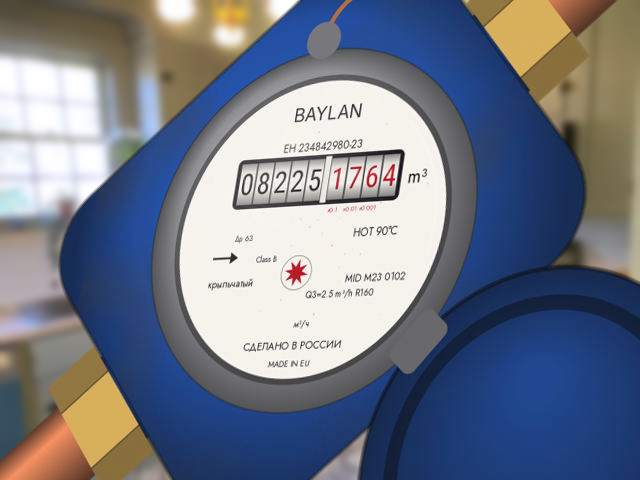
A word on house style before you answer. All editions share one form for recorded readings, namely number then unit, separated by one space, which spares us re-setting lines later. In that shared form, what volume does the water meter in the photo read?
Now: 8225.1764 m³
